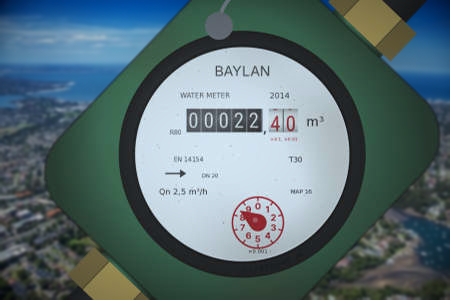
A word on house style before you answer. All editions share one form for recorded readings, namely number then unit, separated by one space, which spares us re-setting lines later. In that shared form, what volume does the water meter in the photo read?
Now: 22.398 m³
